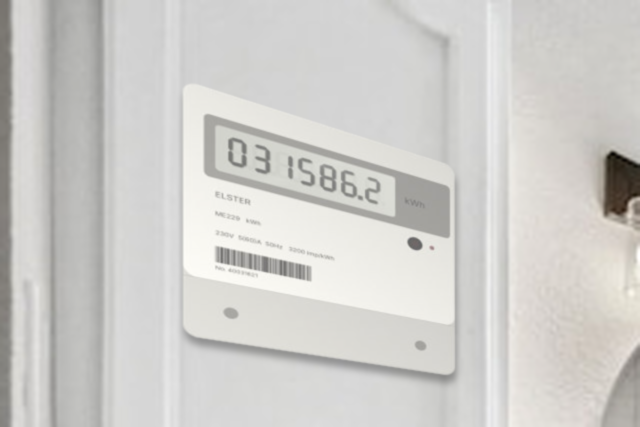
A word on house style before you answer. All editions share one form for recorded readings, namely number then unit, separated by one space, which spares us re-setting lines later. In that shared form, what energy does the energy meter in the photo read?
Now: 31586.2 kWh
